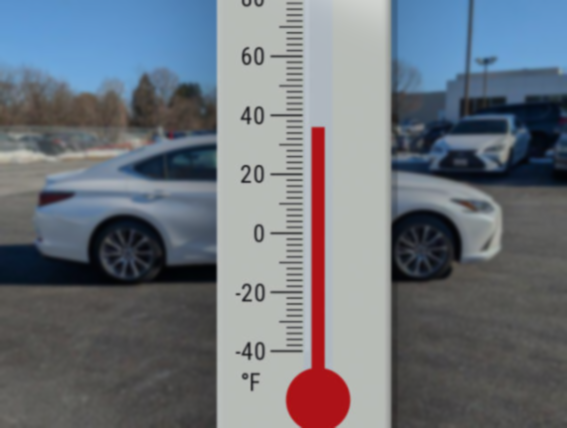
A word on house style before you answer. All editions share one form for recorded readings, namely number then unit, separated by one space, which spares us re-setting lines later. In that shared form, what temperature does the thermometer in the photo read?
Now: 36 °F
